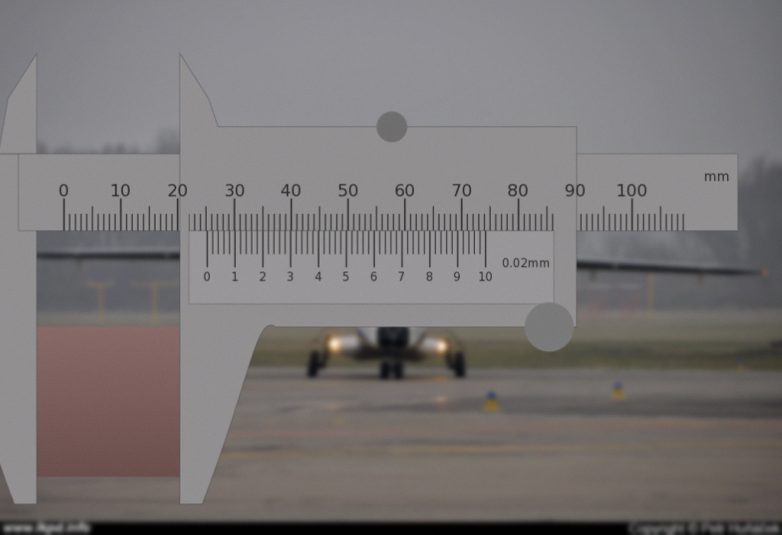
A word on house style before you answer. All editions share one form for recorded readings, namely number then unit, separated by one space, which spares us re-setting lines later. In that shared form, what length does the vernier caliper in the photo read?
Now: 25.2 mm
